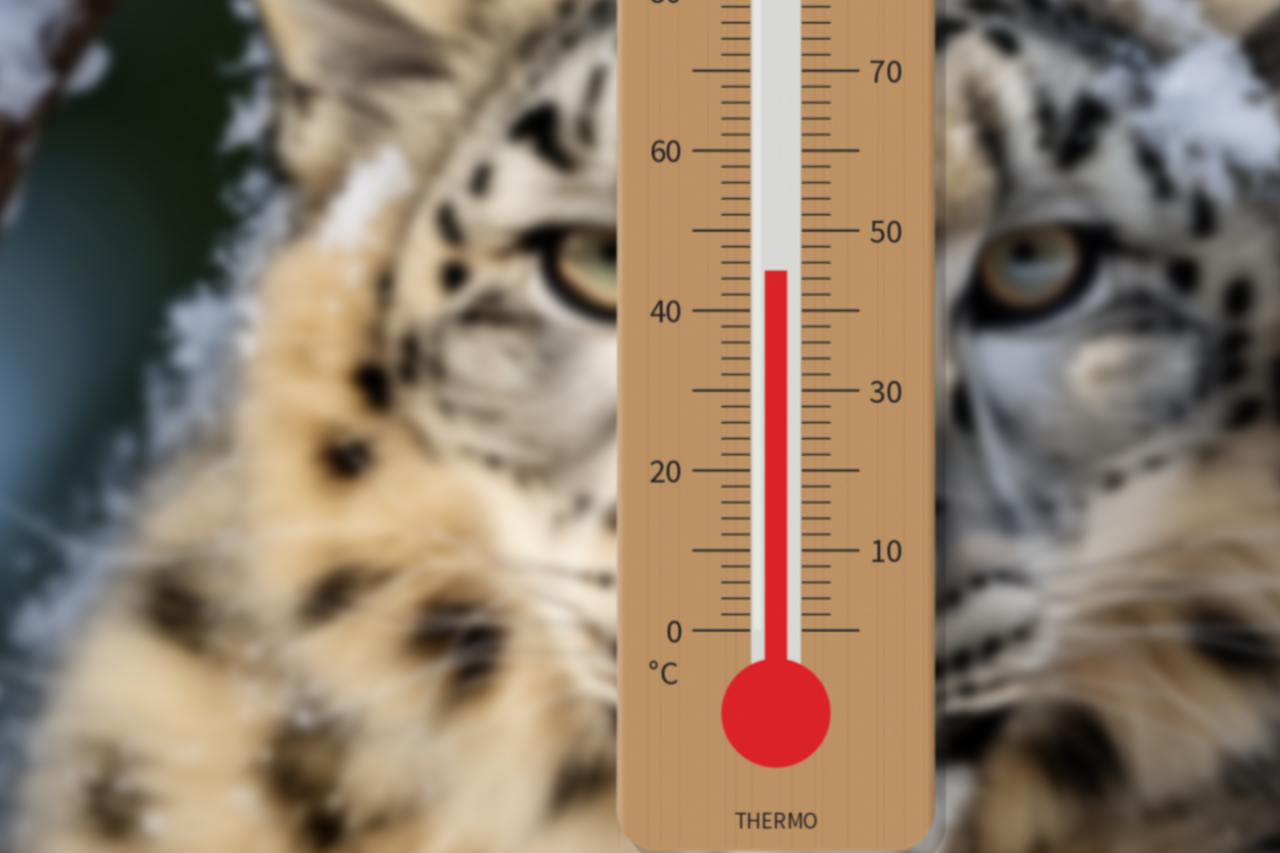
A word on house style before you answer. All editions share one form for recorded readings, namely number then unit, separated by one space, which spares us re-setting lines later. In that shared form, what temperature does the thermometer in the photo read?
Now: 45 °C
